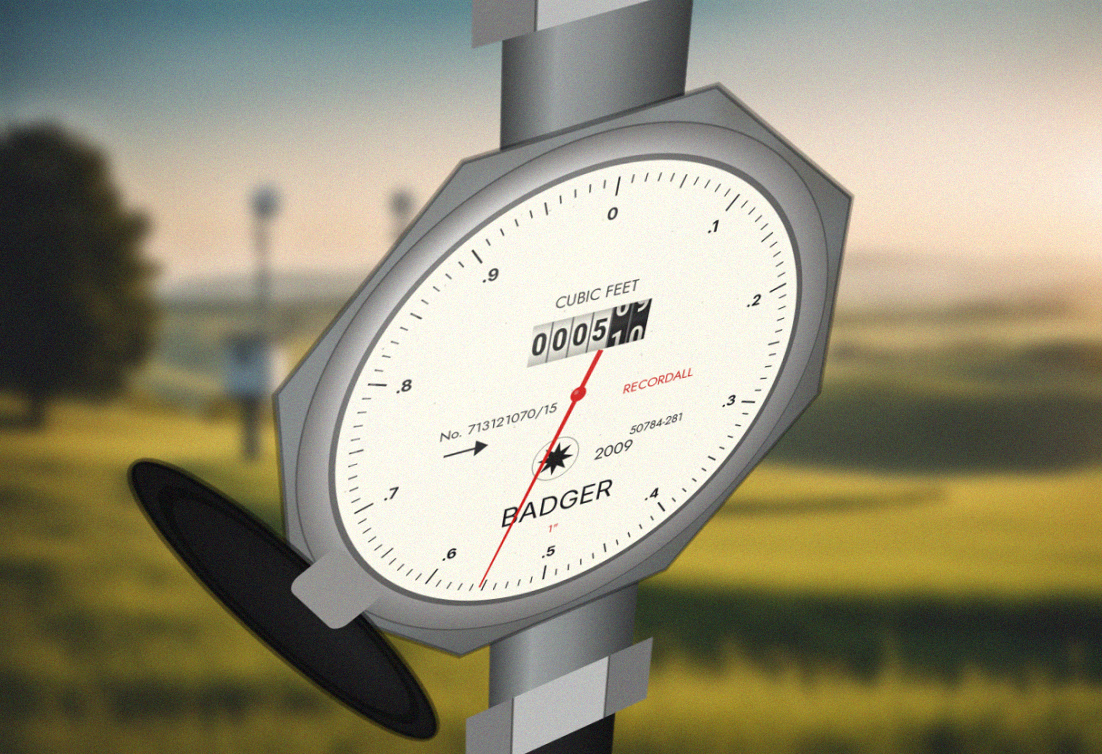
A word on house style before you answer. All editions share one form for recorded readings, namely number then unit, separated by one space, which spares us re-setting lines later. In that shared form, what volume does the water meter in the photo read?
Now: 509.55 ft³
